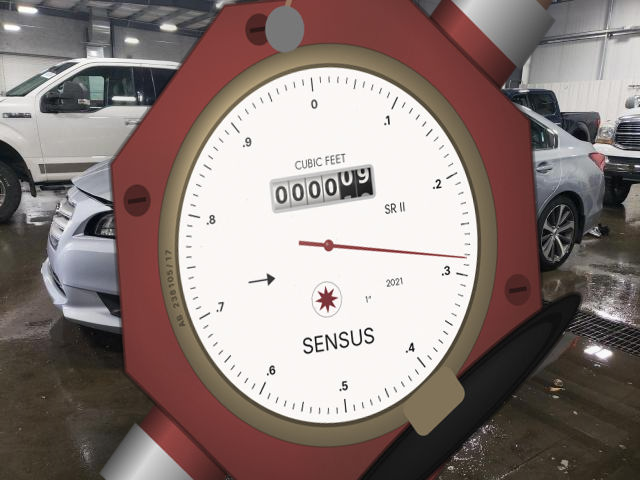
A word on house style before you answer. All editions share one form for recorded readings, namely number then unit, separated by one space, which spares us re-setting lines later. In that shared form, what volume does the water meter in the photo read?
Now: 9.28 ft³
